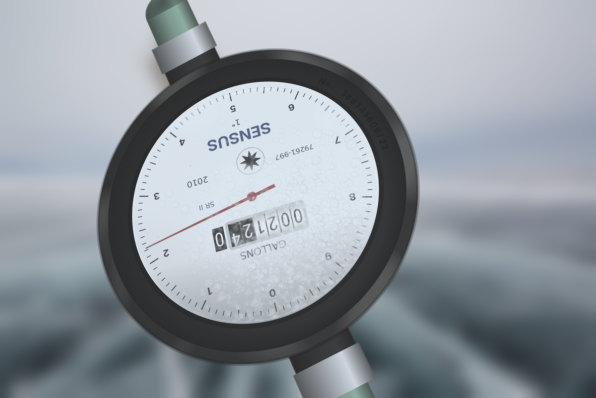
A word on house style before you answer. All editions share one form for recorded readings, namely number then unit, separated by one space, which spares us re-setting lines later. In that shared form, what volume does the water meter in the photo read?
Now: 21242.2 gal
